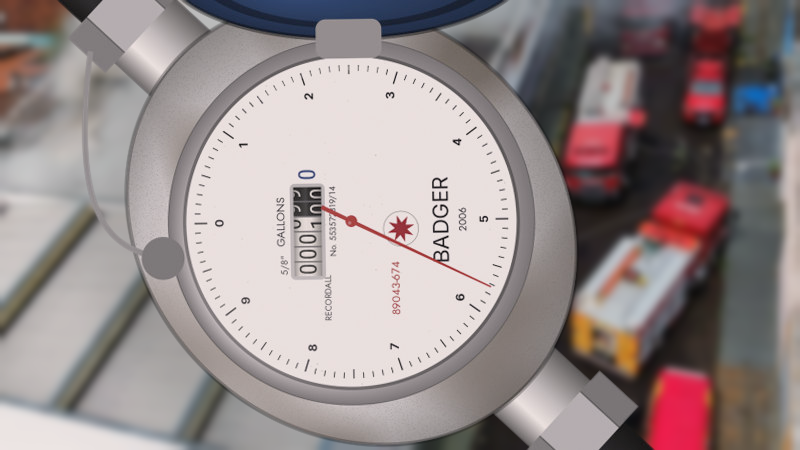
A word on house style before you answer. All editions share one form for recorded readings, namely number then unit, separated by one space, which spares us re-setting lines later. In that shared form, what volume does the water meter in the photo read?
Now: 995.7 gal
